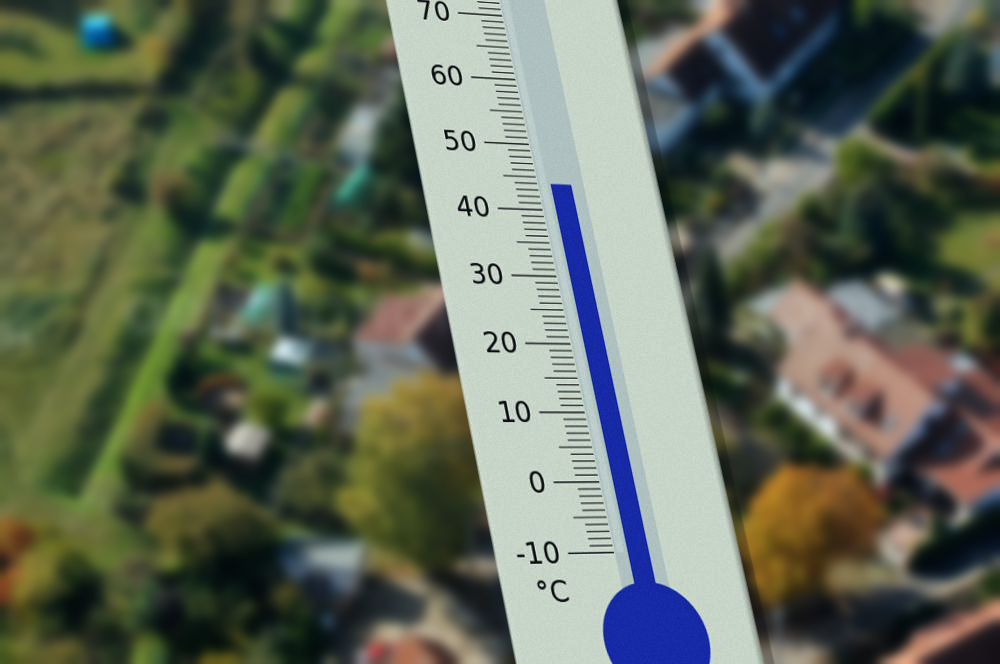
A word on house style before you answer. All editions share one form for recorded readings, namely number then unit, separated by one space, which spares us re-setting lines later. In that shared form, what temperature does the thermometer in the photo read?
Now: 44 °C
